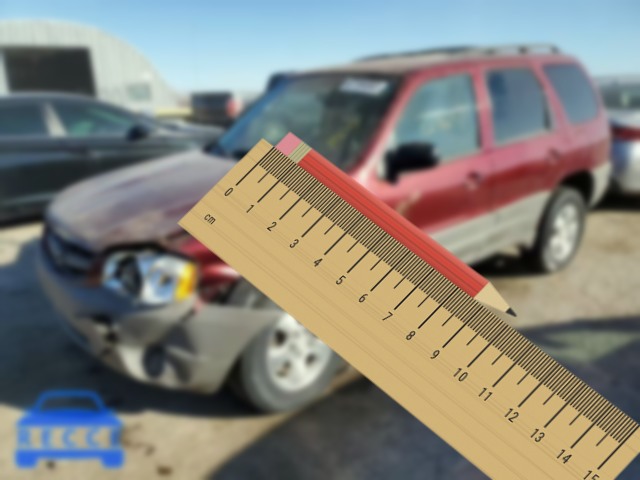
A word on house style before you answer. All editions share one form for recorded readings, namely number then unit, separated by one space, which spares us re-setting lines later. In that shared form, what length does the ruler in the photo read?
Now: 10 cm
